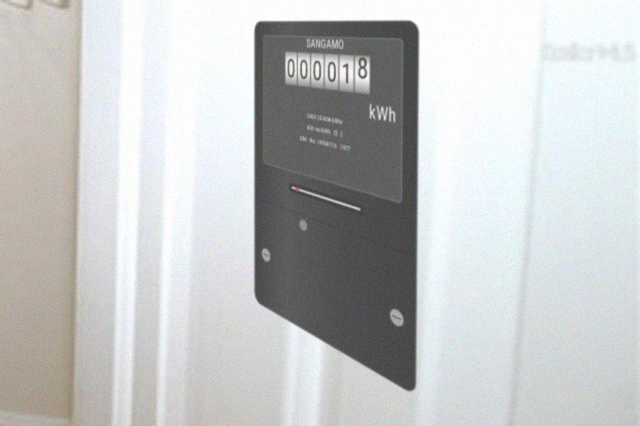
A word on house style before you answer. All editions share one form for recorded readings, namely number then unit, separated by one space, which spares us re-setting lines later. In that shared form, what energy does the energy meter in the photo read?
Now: 18 kWh
